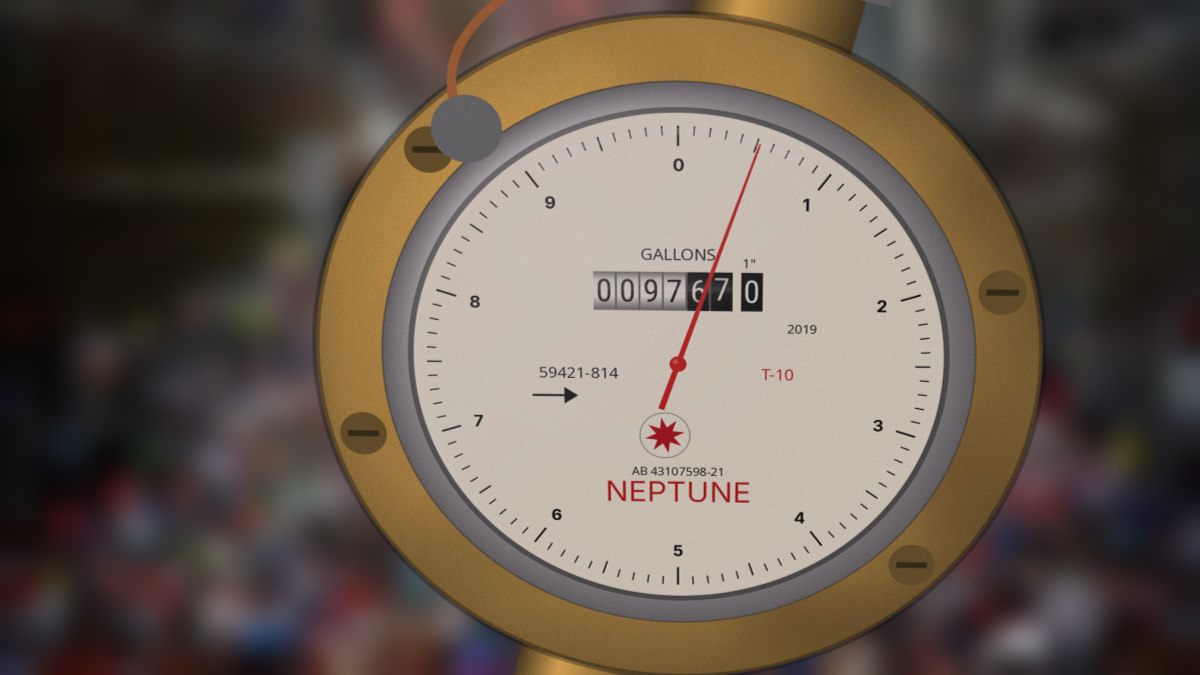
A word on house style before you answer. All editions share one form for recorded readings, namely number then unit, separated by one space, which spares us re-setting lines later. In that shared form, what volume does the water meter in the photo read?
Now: 97670.5 gal
